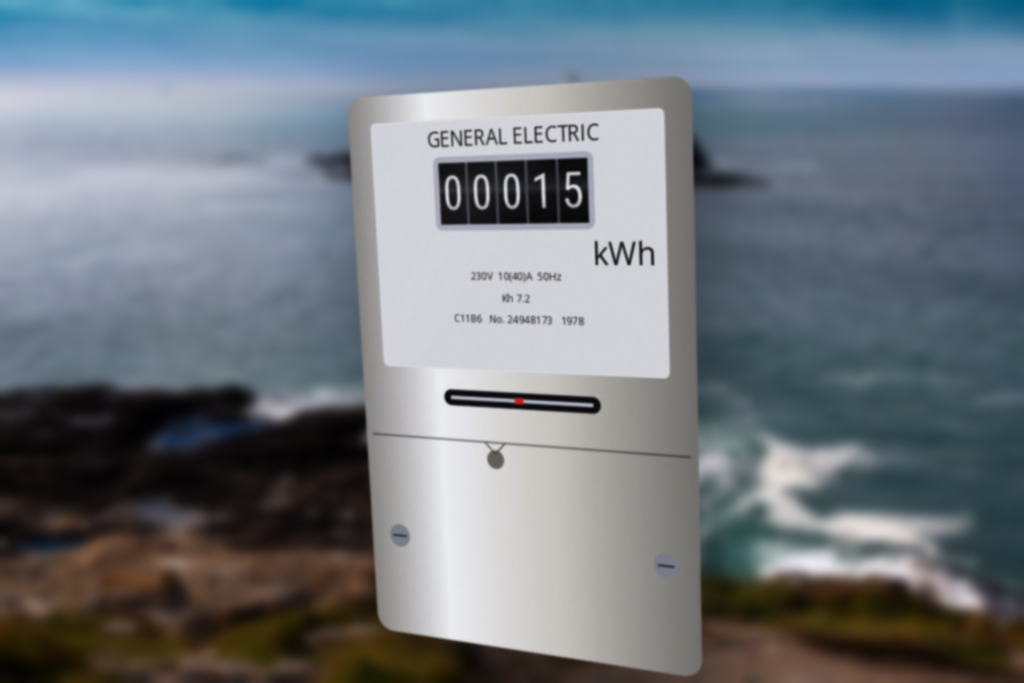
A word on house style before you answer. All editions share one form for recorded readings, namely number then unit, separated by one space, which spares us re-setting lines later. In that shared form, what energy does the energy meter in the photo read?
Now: 15 kWh
